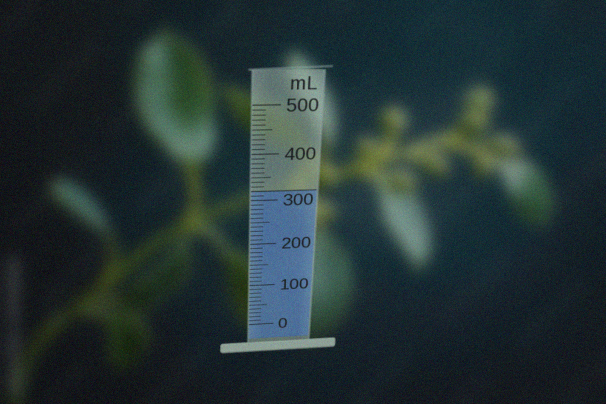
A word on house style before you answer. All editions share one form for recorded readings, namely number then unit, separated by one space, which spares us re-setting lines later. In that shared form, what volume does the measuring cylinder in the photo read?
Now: 320 mL
